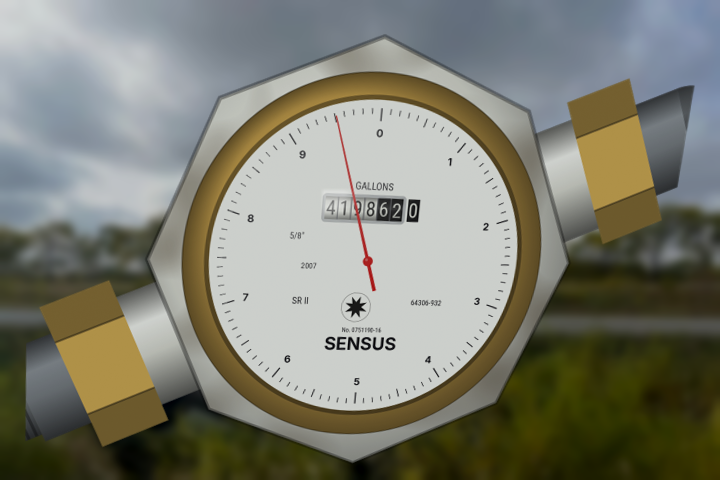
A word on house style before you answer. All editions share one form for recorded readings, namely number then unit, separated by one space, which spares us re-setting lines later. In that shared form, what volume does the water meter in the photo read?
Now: 4198619.5 gal
